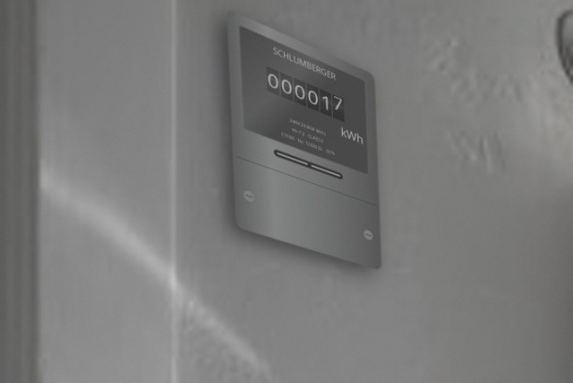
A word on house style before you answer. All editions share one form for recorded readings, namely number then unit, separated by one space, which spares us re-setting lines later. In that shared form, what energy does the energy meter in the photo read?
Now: 17 kWh
